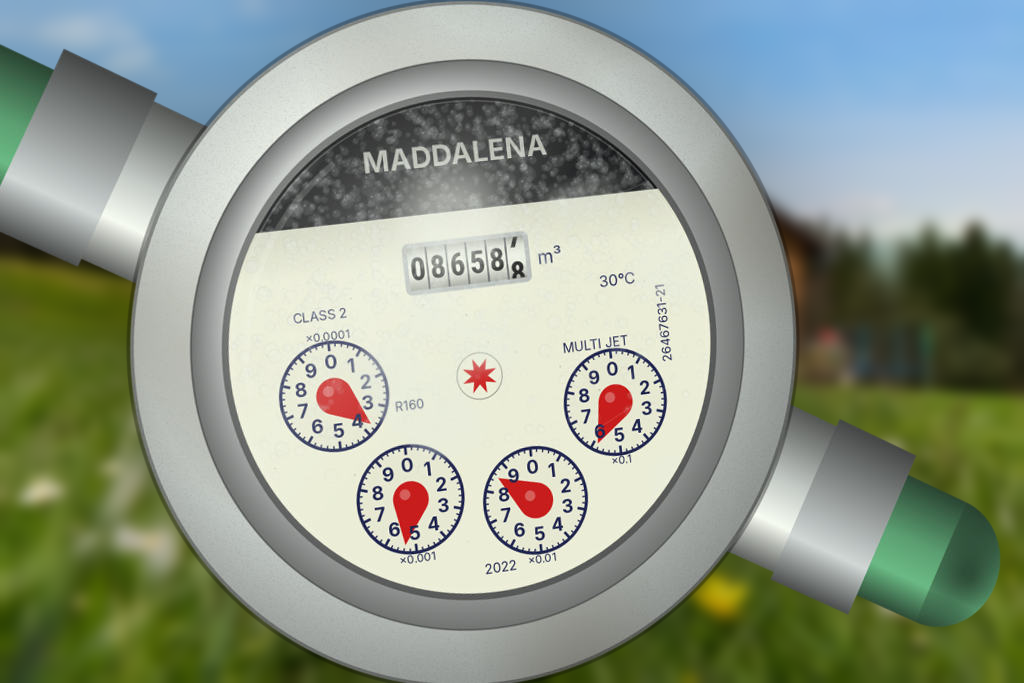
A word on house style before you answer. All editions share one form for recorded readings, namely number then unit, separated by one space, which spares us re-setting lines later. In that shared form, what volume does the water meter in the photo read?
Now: 86587.5853 m³
